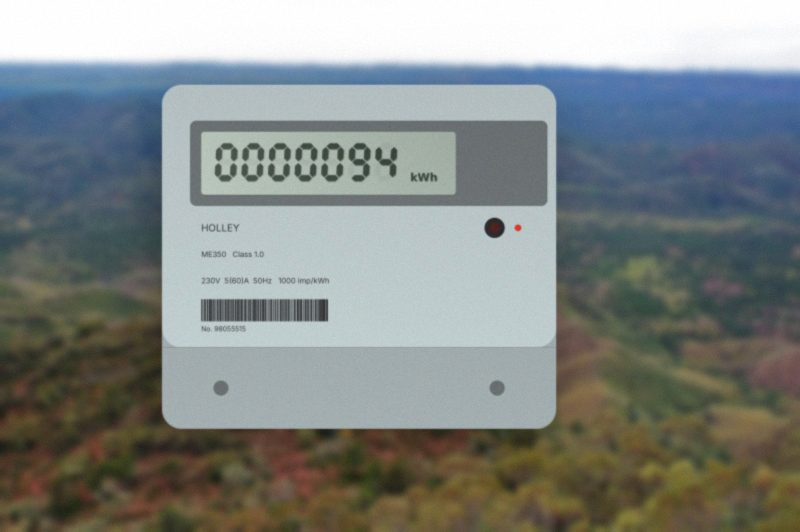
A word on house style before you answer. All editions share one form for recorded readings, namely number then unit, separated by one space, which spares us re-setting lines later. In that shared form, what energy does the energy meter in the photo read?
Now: 94 kWh
